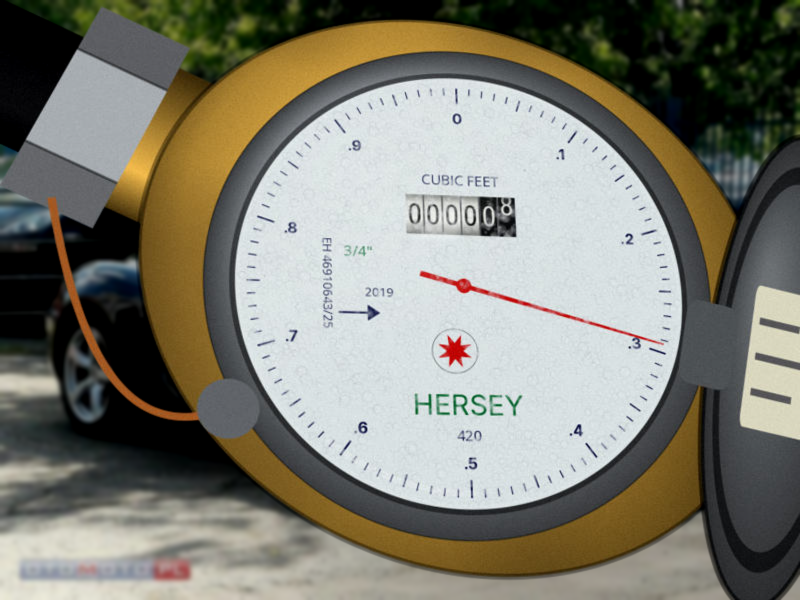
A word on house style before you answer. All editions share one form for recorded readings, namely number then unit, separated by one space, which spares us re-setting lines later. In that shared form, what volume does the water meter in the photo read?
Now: 8.29 ft³
